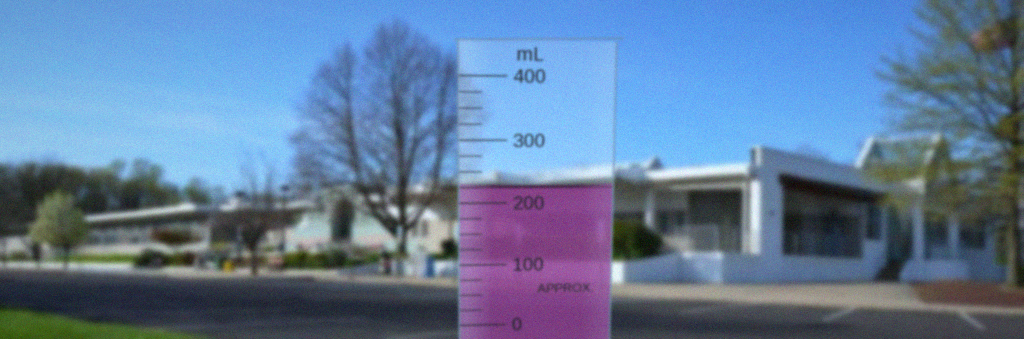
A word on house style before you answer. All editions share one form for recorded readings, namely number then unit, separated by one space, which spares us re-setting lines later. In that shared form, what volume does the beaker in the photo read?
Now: 225 mL
